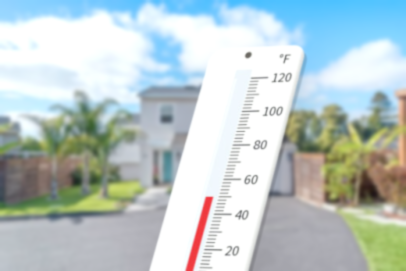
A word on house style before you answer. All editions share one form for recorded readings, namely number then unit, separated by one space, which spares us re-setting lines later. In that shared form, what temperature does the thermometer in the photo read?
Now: 50 °F
